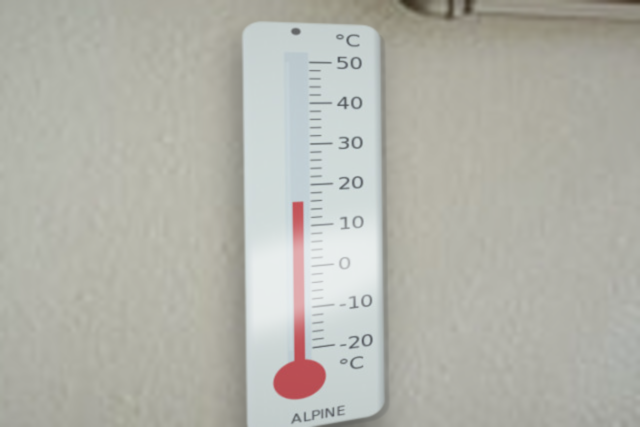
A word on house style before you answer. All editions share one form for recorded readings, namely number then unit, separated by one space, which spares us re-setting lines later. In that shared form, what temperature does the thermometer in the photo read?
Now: 16 °C
